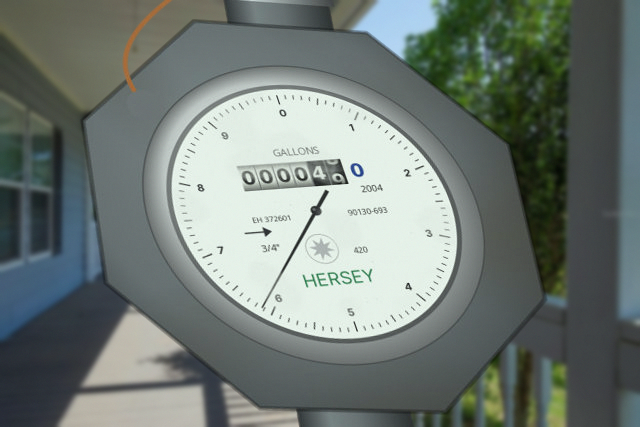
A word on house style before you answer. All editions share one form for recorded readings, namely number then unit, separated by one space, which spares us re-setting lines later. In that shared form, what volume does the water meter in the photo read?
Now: 486.1 gal
